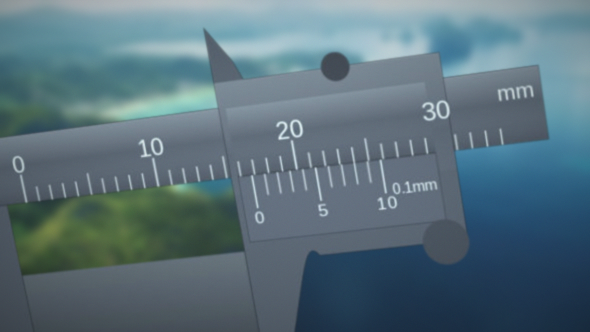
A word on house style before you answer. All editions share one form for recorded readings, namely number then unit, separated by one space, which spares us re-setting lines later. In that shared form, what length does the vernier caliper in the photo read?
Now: 16.8 mm
